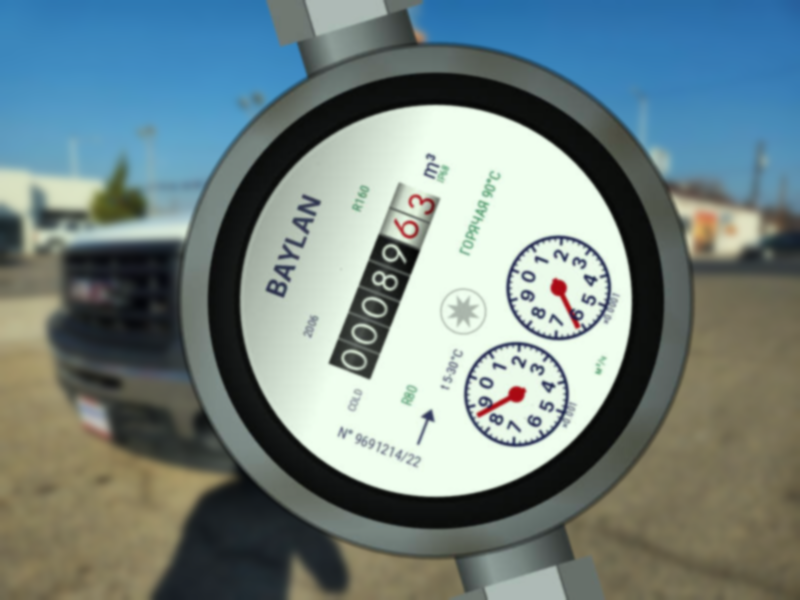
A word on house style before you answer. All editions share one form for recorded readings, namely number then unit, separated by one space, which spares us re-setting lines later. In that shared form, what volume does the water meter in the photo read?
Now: 89.6286 m³
